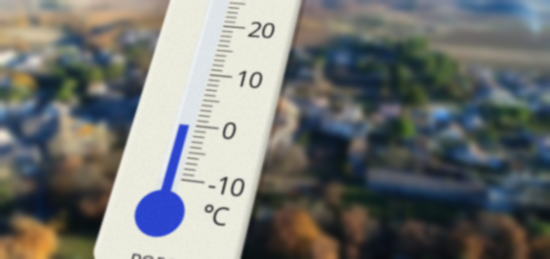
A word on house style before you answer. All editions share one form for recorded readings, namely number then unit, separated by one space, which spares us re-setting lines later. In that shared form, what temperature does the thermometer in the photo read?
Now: 0 °C
